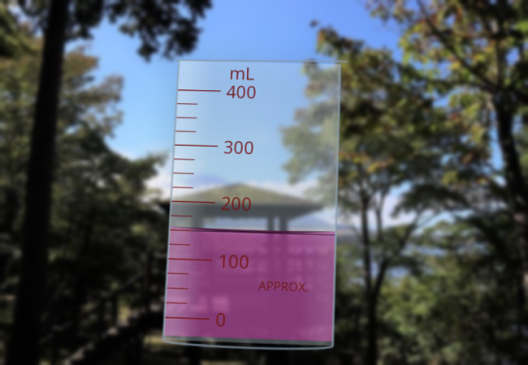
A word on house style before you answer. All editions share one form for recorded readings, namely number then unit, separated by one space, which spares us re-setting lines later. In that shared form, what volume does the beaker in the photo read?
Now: 150 mL
